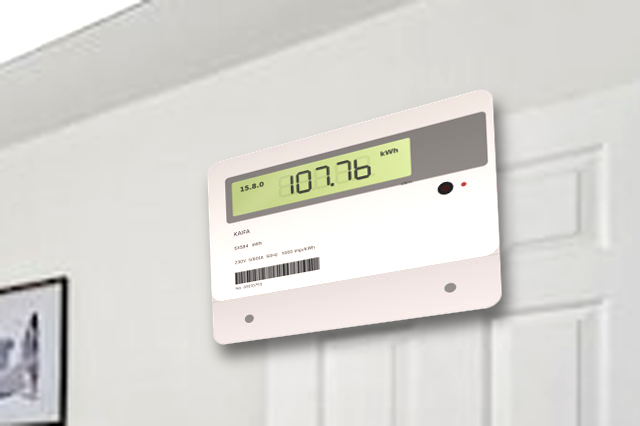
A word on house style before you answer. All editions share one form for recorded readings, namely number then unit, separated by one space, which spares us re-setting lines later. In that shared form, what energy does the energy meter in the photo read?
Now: 107.76 kWh
